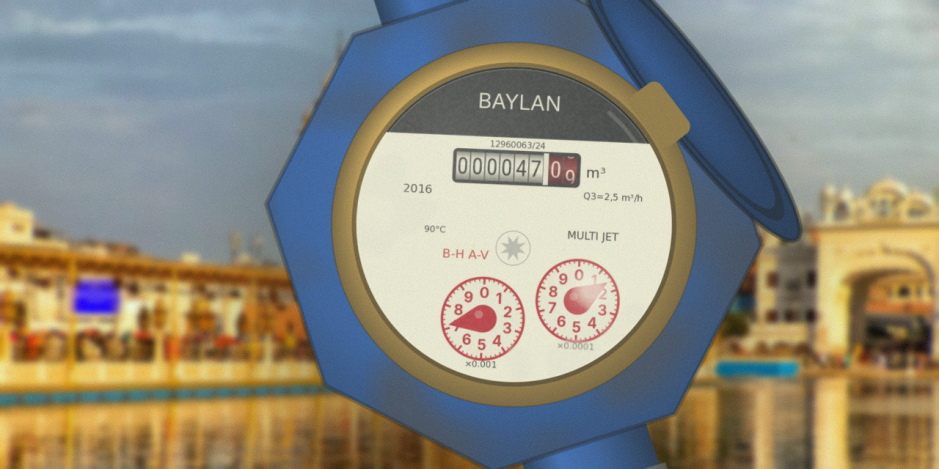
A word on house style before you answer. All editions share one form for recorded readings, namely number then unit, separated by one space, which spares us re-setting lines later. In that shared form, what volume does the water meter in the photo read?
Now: 47.0871 m³
